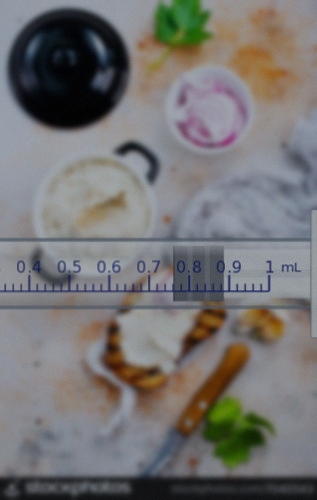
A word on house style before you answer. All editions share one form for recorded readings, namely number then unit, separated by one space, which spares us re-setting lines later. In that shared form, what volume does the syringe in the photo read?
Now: 0.76 mL
